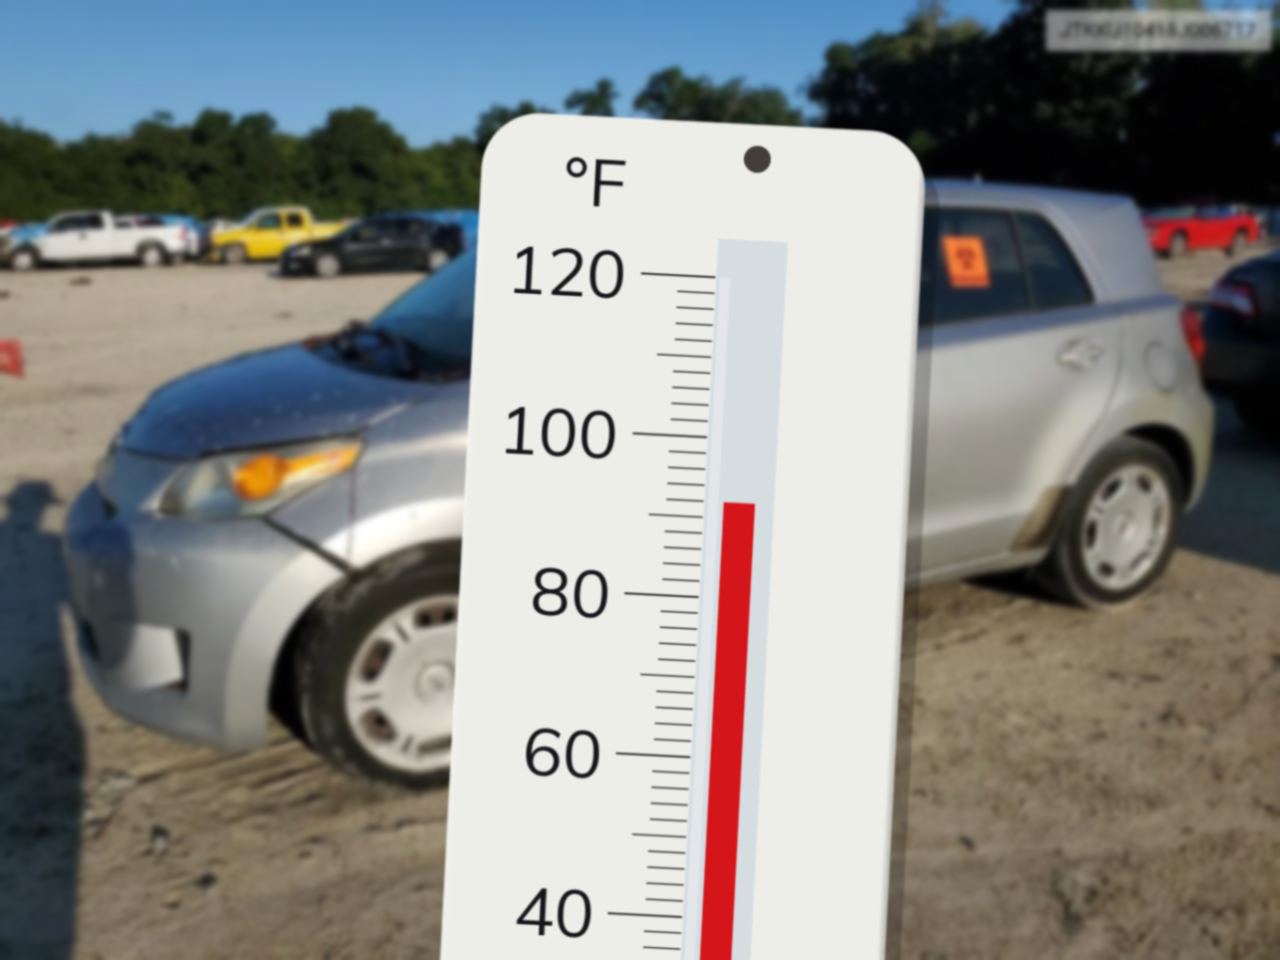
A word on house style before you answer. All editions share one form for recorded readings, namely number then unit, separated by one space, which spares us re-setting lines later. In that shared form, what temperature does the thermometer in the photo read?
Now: 92 °F
